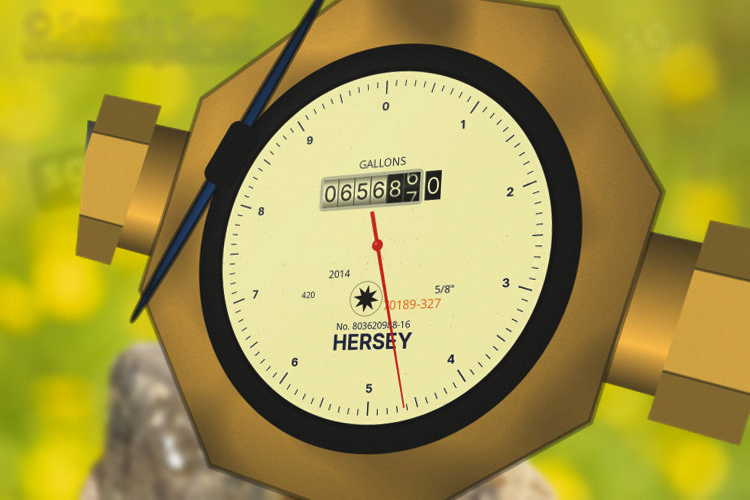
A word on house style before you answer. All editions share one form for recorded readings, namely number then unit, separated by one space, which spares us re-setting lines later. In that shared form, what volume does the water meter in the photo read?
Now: 656864.6 gal
